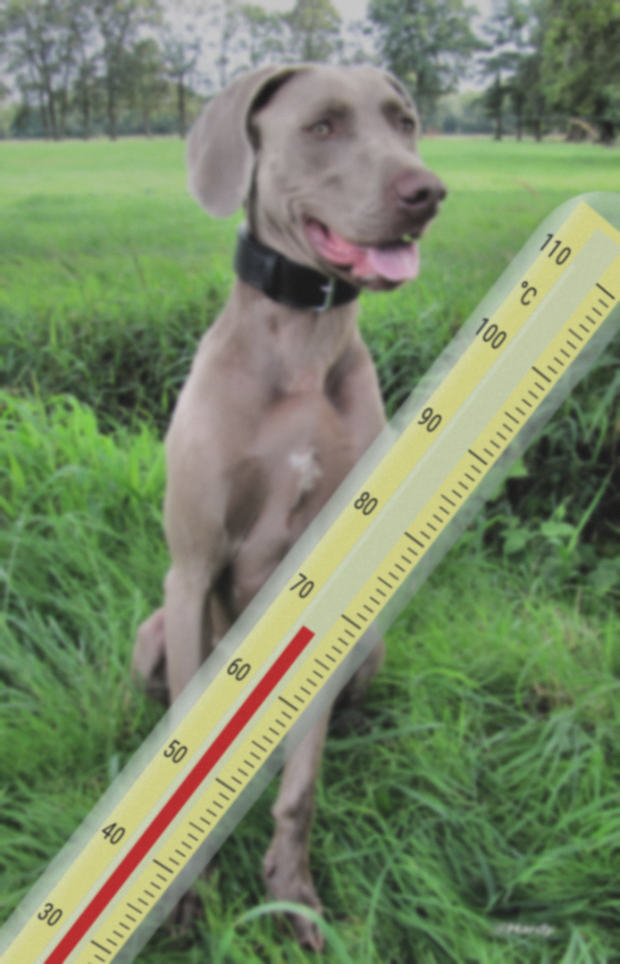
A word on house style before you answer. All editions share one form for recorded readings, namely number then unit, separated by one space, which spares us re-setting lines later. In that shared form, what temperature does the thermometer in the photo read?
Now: 67 °C
